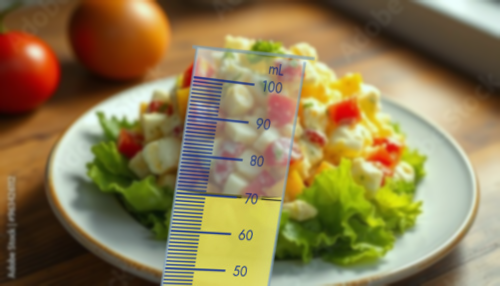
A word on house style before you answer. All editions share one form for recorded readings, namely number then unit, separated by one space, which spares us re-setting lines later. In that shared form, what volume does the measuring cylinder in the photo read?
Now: 70 mL
